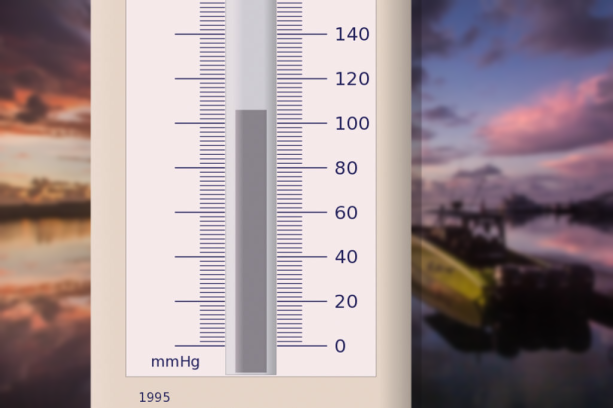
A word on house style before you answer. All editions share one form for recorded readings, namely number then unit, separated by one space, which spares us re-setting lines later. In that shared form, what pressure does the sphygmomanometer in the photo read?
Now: 106 mmHg
